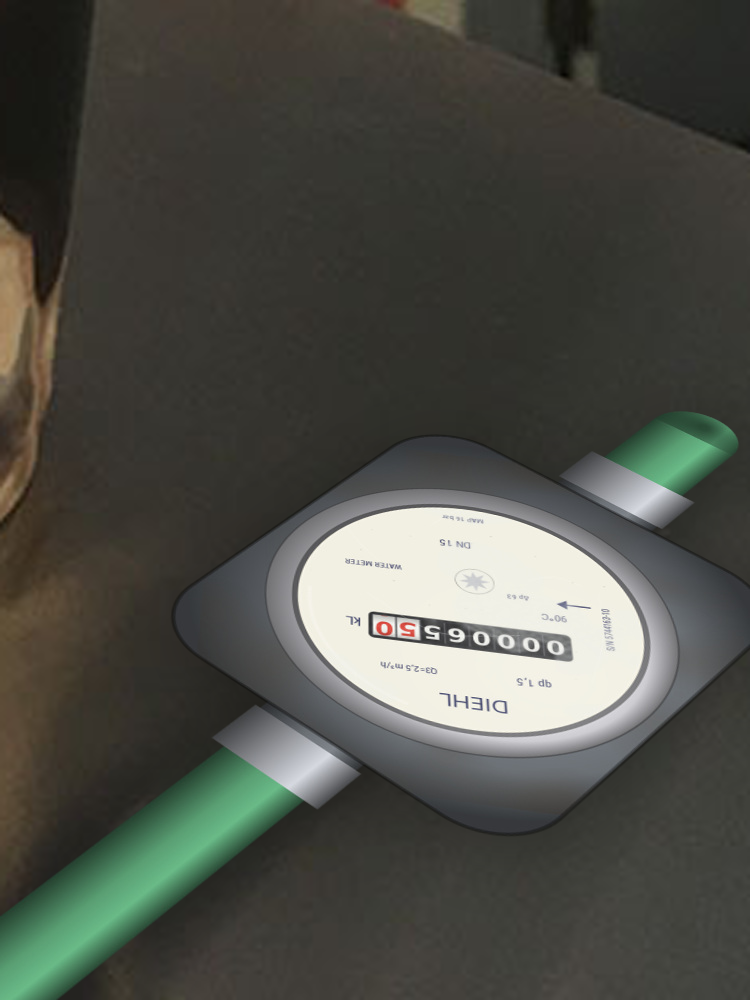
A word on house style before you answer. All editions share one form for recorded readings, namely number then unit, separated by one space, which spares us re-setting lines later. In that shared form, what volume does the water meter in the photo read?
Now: 65.50 kL
